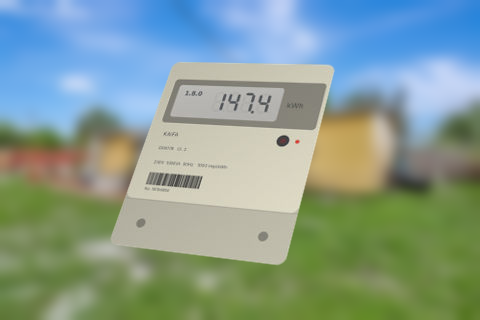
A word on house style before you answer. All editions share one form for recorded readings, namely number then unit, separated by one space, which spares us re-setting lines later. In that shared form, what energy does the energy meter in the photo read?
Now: 147.4 kWh
